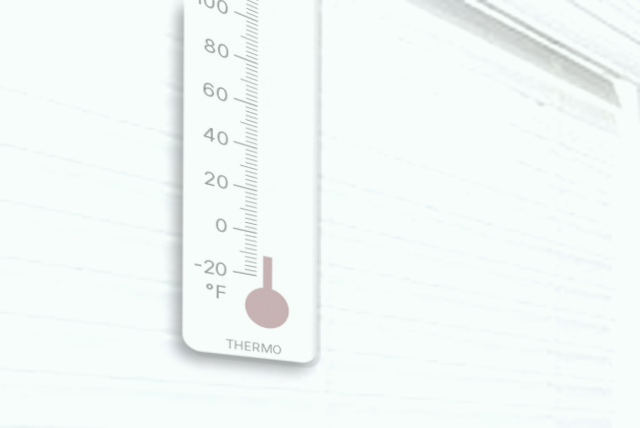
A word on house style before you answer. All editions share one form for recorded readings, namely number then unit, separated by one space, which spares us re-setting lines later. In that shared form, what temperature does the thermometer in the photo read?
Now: -10 °F
